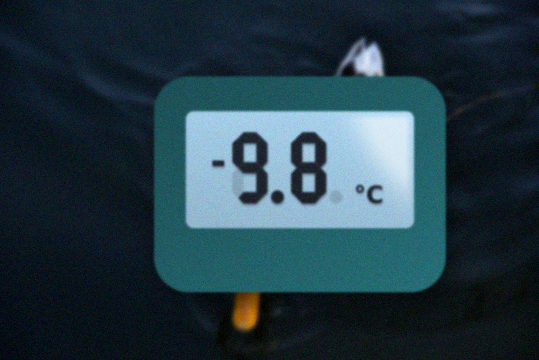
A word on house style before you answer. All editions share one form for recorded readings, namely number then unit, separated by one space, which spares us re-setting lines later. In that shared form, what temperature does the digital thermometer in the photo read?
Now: -9.8 °C
